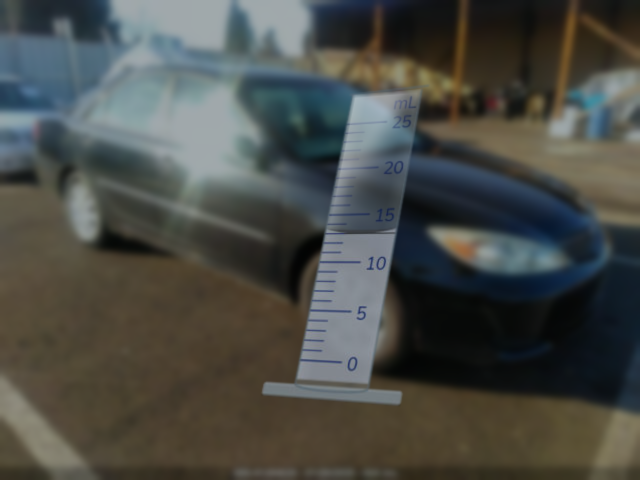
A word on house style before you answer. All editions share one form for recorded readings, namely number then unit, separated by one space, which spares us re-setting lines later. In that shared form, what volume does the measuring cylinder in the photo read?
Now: 13 mL
